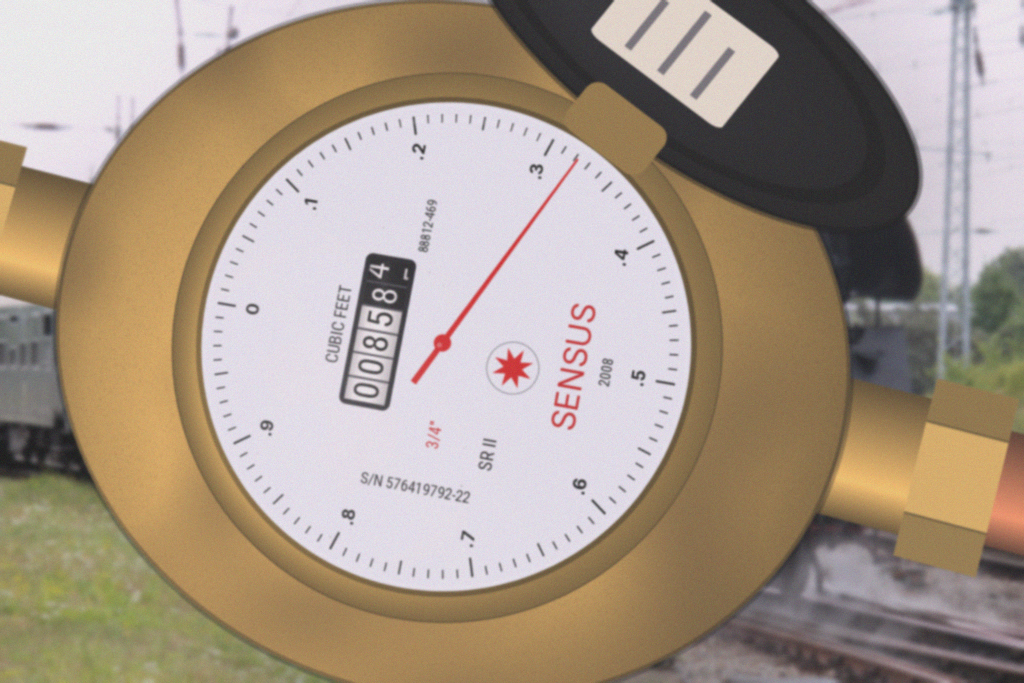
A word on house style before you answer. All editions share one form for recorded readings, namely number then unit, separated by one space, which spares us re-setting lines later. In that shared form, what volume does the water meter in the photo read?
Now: 8584.32 ft³
